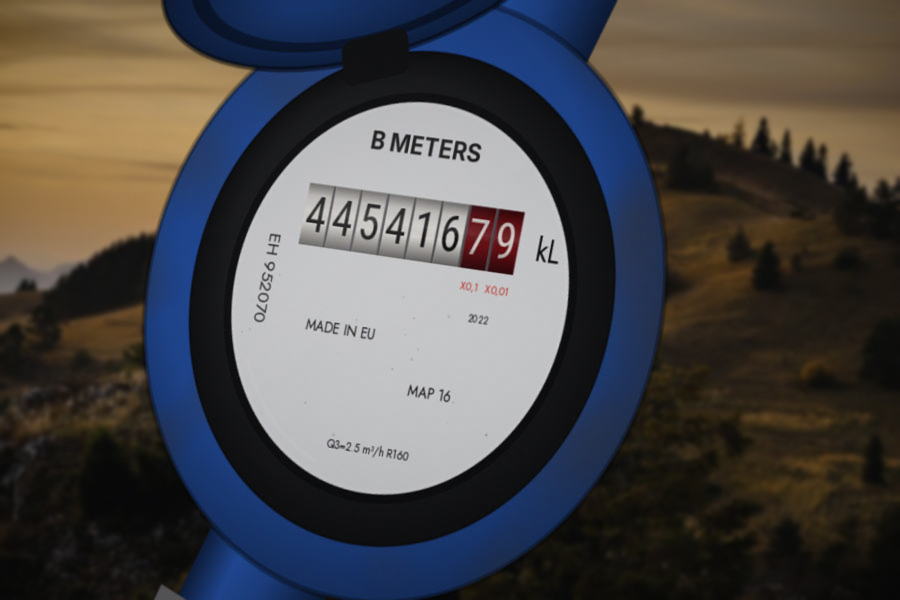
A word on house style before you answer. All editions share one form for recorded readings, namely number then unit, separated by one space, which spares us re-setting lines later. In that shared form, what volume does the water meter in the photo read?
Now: 445416.79 kL
